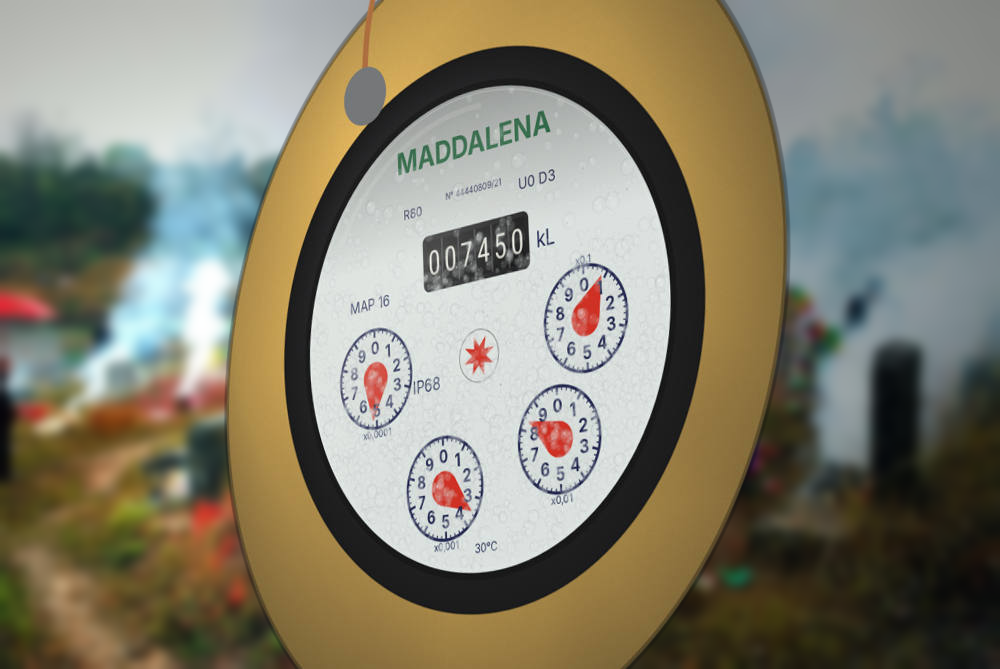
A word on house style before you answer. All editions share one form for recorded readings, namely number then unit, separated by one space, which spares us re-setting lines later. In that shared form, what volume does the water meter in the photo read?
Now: 7450.0835 kL
